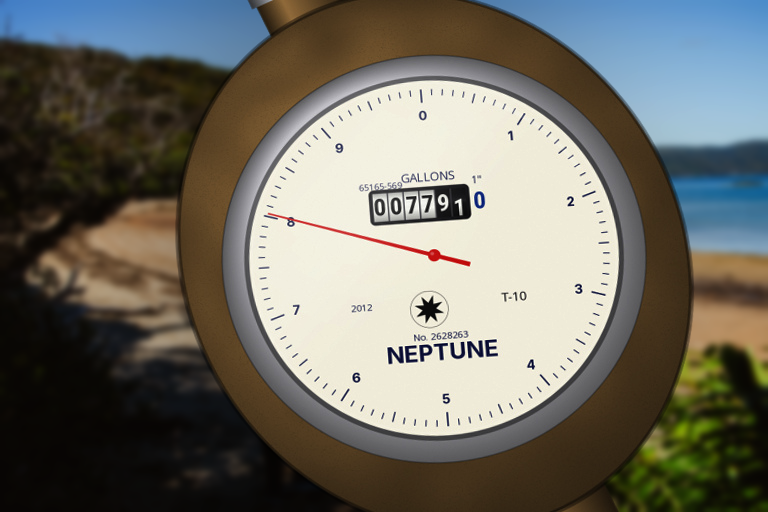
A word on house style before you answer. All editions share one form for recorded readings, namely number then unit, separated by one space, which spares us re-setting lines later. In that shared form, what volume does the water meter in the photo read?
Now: 77908.0 gal
